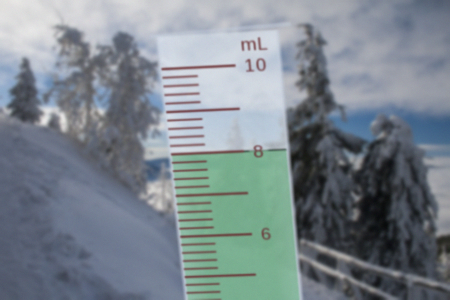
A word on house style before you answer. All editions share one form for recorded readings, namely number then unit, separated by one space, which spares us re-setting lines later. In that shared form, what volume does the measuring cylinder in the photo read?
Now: 8 mL
